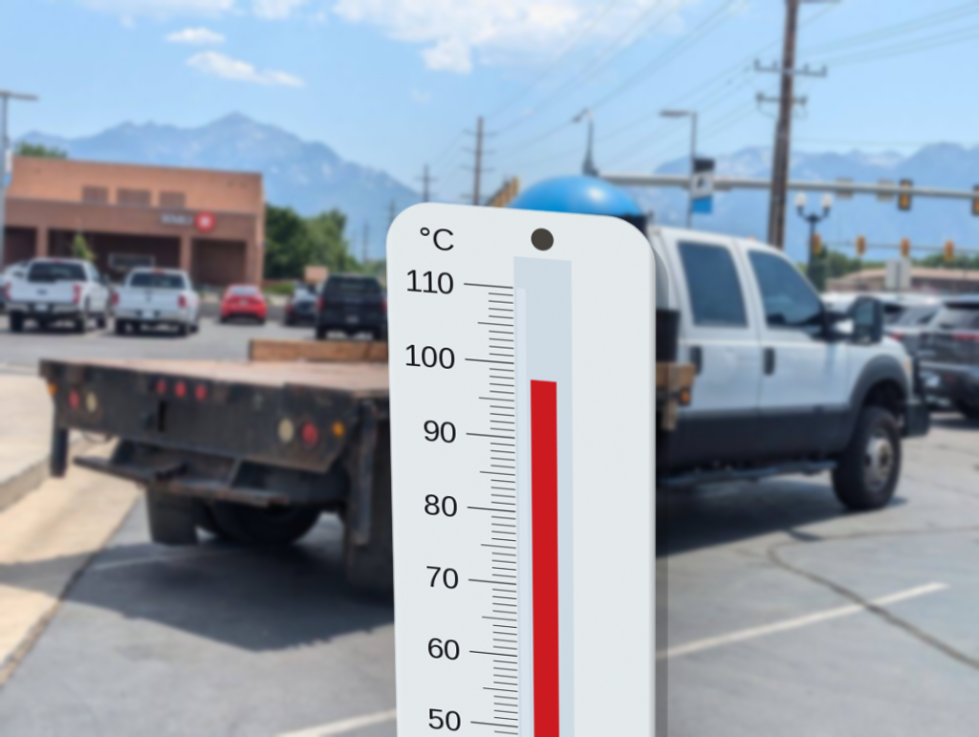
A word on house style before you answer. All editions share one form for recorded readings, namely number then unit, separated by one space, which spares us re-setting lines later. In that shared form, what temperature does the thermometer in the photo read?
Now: 98 °C
